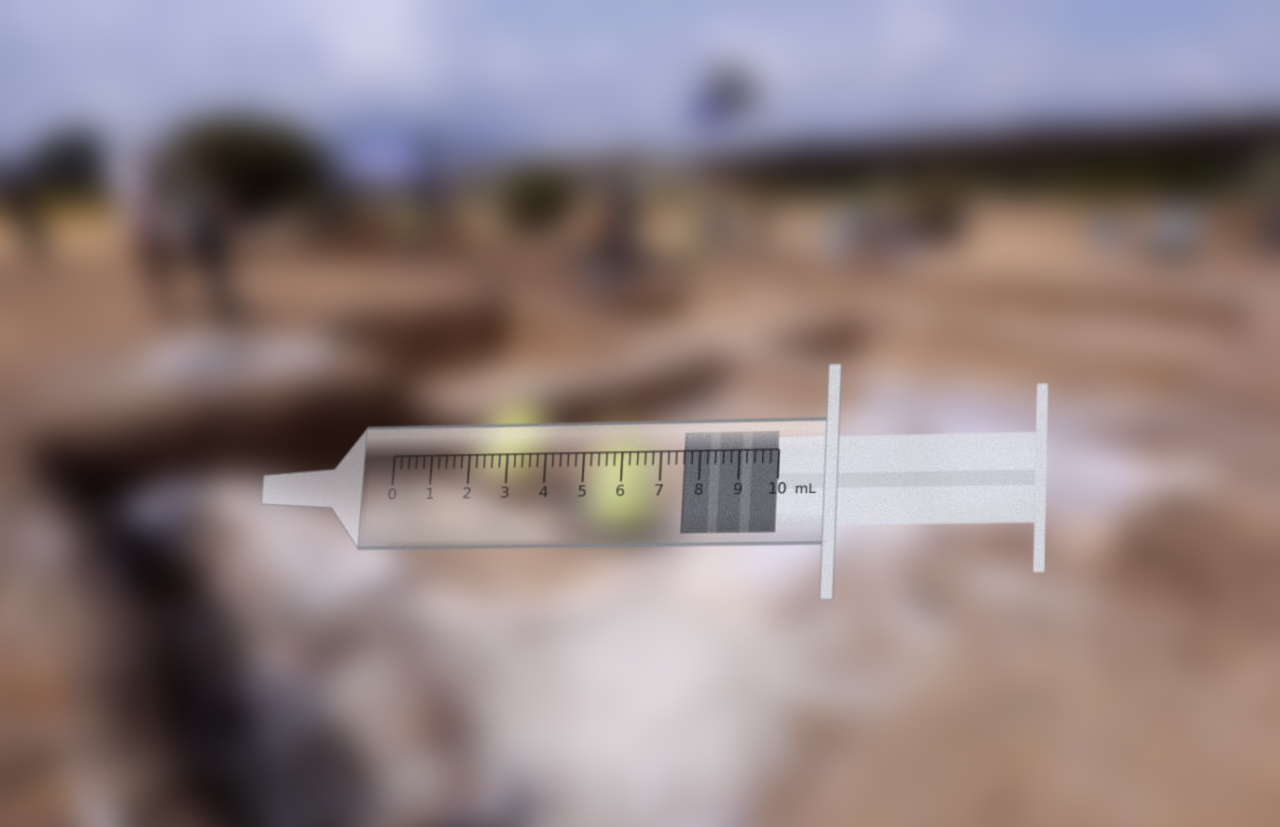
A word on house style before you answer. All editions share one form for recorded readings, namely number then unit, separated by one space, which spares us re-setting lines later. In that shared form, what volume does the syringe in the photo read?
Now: 7.6 mL
